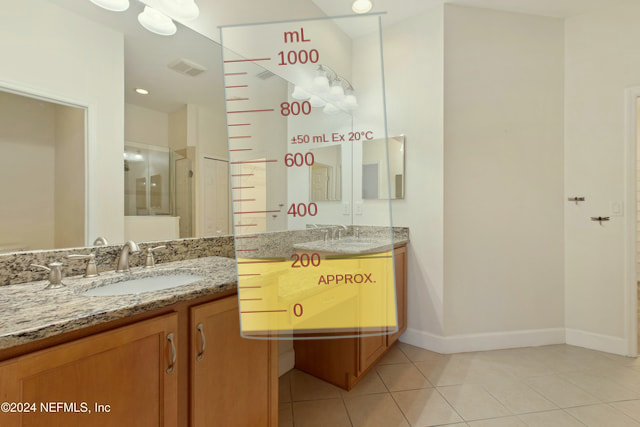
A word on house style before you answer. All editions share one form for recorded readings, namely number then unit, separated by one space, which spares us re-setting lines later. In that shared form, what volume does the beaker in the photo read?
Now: 200 mL
